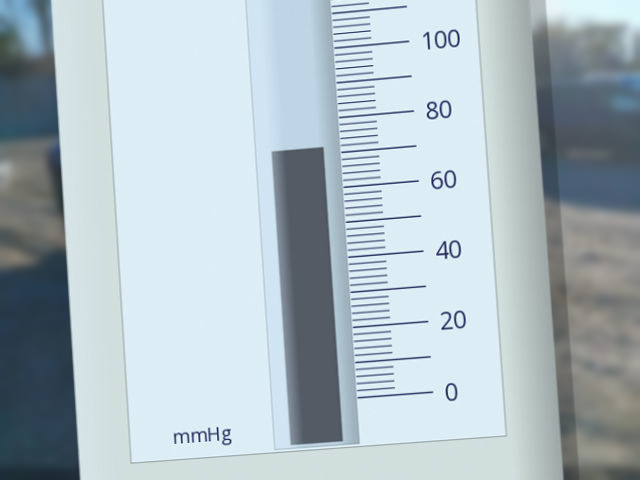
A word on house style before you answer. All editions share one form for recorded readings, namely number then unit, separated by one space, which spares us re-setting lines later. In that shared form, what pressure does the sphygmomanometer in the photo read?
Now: 72 mmHg
